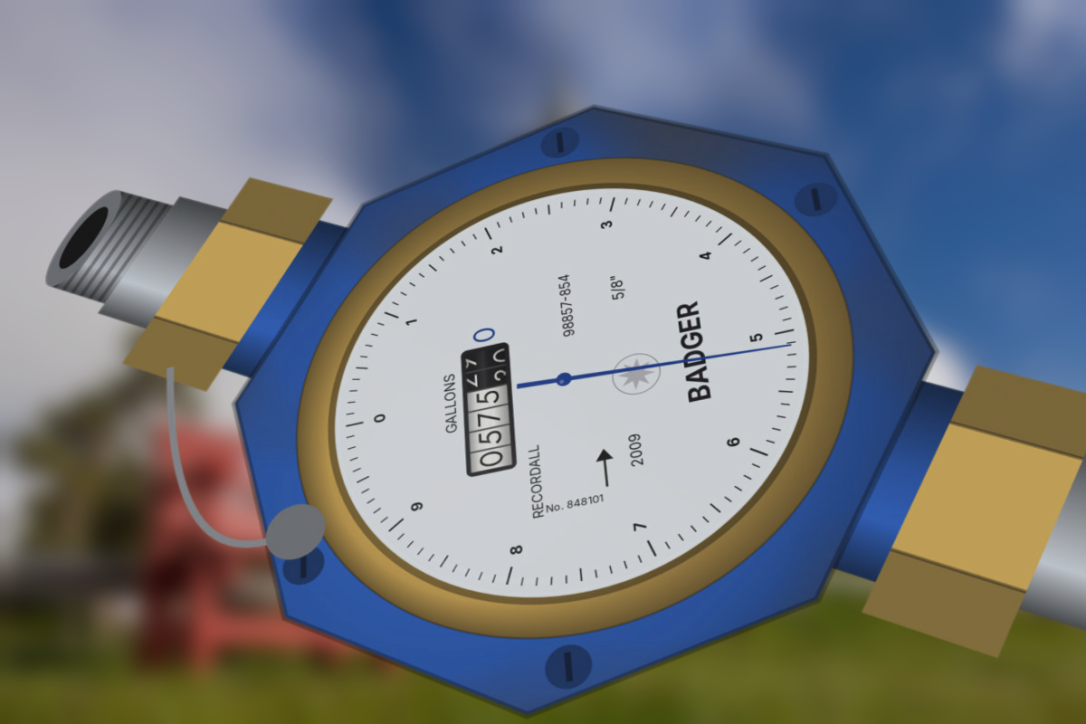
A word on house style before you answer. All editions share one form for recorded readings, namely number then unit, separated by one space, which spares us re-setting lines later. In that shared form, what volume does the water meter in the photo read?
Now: 575295.1 gal
